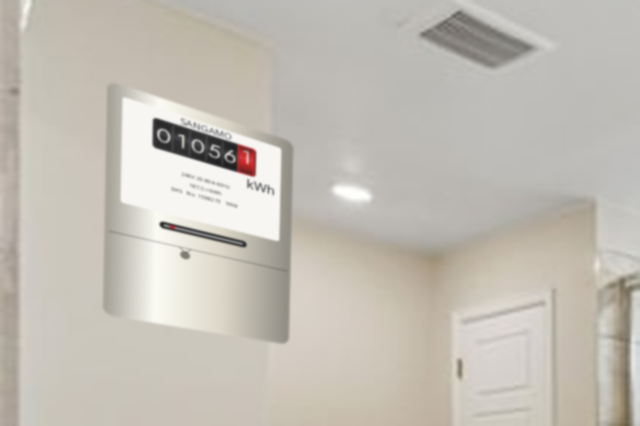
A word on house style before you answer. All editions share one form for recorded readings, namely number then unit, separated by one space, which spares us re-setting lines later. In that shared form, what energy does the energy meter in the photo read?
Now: 1056.1 kWh
